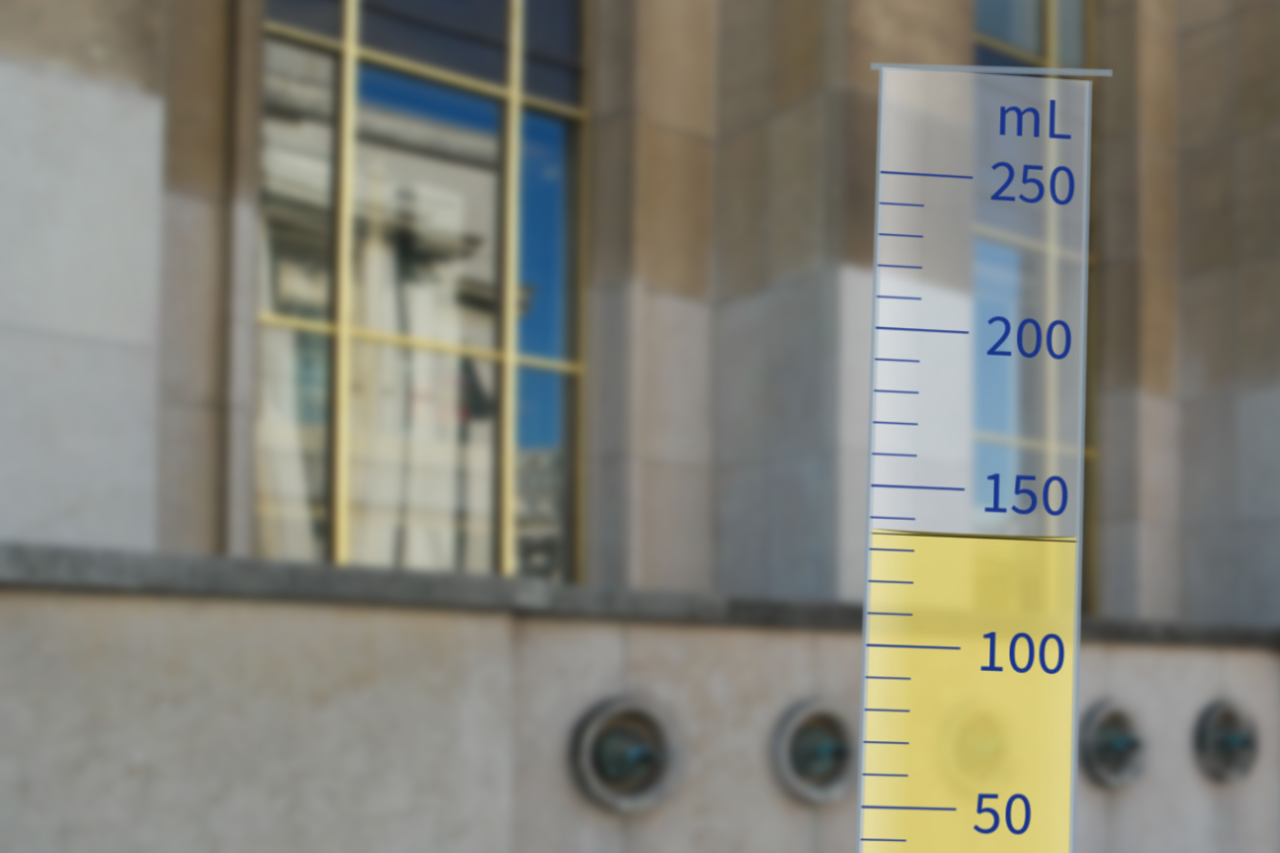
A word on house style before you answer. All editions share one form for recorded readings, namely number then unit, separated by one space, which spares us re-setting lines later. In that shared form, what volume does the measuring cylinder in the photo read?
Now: 135 mL
